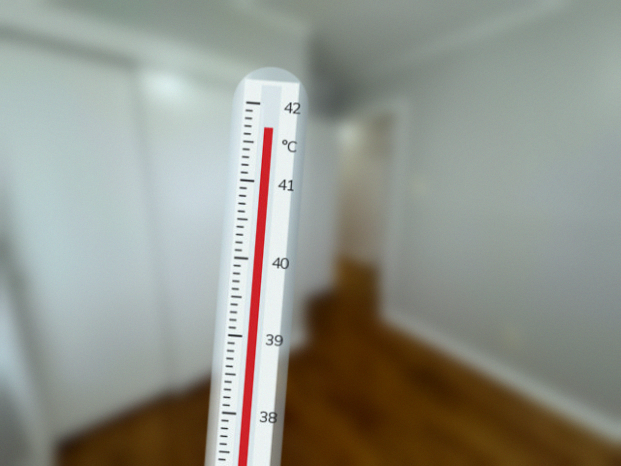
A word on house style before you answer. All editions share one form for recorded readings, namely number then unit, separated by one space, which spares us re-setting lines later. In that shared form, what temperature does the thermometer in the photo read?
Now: 41.7 °C
